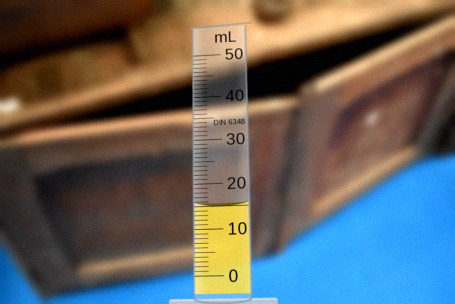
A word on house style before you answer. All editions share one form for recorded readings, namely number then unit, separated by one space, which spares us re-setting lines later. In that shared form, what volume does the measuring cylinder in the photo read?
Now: 15 mL
